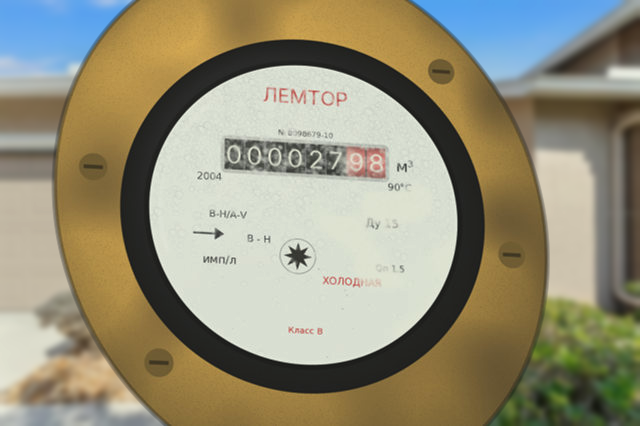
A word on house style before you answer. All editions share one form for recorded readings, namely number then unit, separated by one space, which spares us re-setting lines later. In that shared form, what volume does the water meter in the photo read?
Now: 27.98 m³
